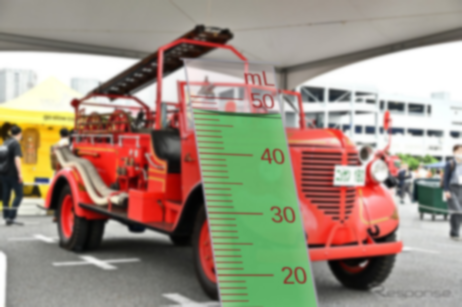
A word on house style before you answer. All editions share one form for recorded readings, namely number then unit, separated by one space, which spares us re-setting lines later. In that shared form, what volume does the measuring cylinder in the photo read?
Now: 47 mL
